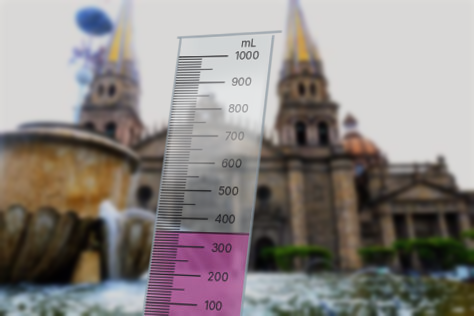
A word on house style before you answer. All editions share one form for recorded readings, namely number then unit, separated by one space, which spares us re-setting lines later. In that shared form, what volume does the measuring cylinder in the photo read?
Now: 350 mL
